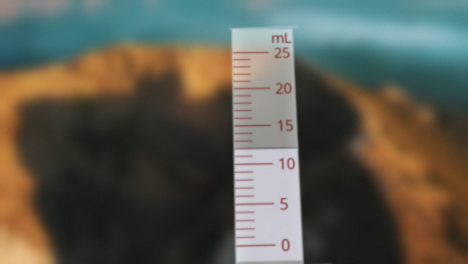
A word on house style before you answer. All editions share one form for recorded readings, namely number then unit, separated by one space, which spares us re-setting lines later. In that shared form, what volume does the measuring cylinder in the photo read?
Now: 12 mL
